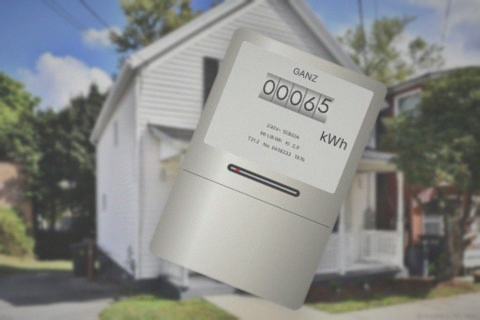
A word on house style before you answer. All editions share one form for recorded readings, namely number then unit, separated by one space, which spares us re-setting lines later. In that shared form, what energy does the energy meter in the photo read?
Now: 65 kWh
